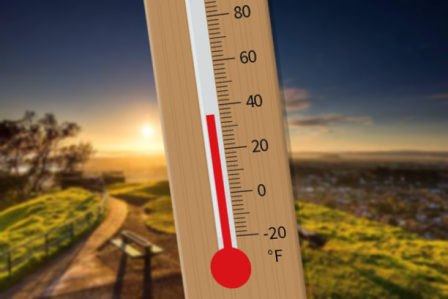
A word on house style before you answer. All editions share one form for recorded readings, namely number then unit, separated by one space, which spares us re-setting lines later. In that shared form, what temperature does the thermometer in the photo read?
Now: 36 °F
